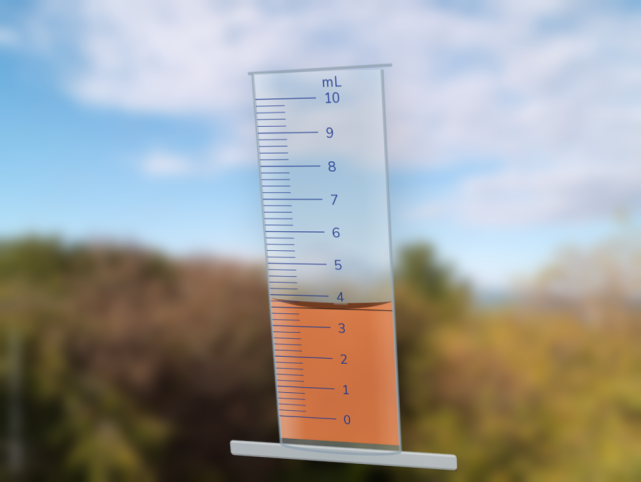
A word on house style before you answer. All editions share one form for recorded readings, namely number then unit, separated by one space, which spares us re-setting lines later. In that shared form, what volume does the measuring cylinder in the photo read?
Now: 3.6 mL
